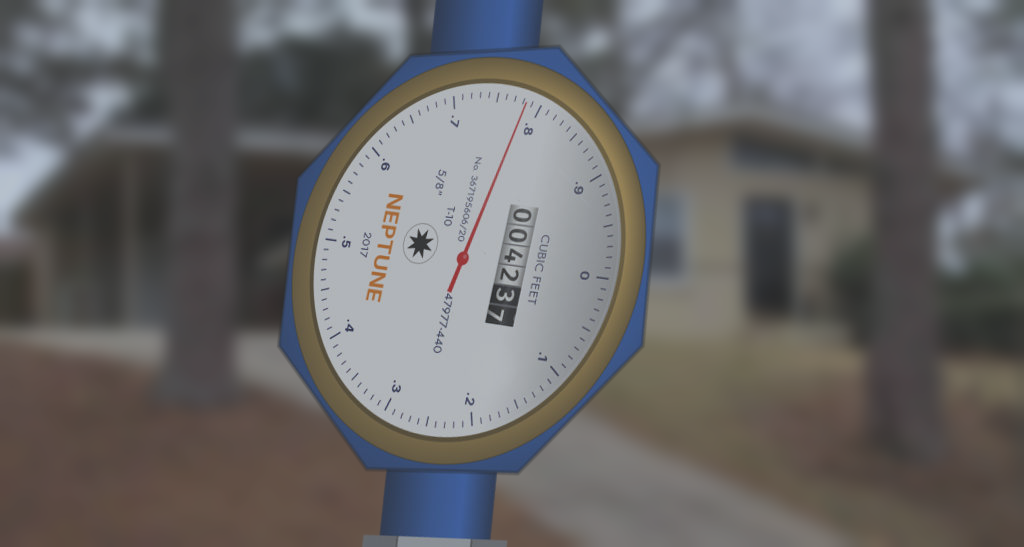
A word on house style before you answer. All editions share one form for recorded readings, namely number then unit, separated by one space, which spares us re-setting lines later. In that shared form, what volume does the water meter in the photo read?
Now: 4236.78 ft³
